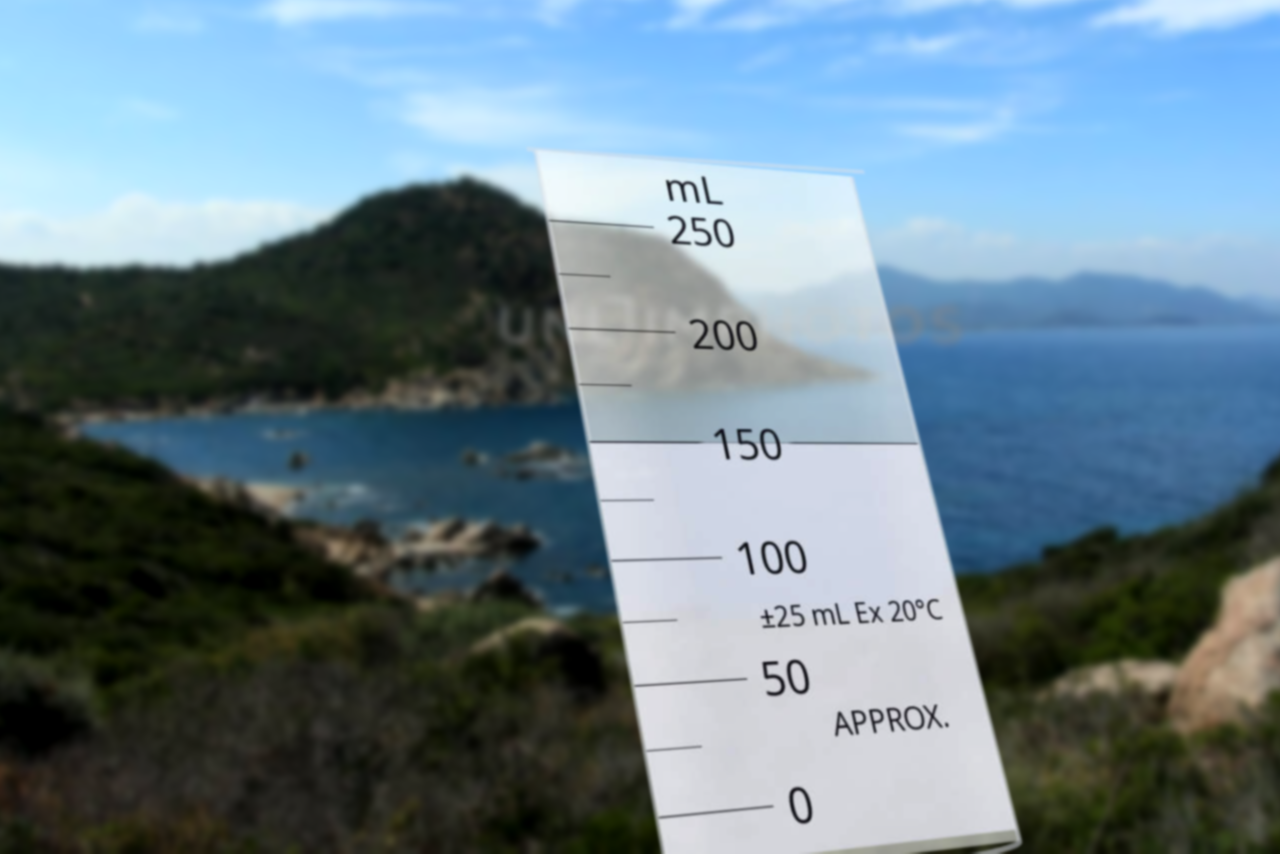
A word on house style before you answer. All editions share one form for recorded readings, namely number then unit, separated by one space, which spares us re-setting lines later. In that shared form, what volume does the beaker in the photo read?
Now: 150 mL
